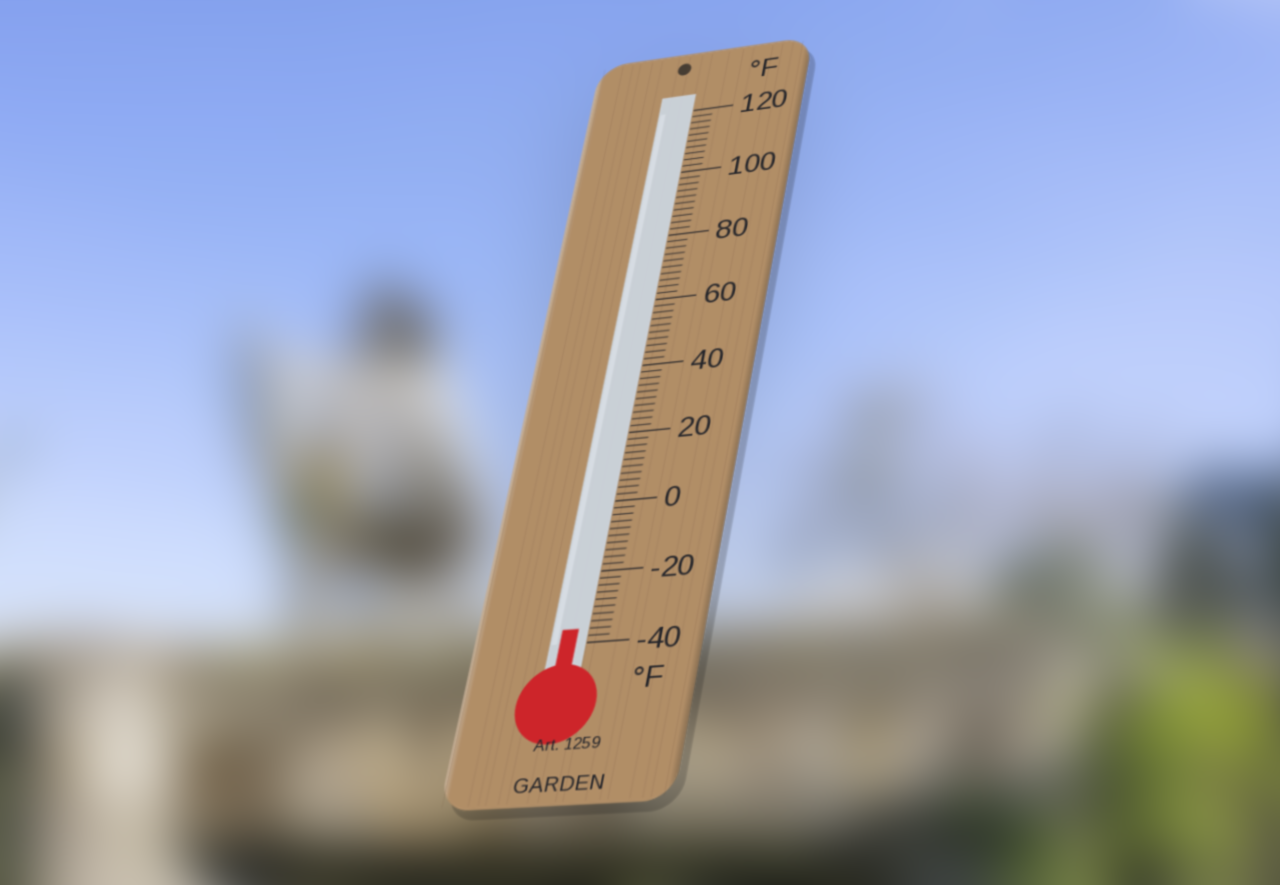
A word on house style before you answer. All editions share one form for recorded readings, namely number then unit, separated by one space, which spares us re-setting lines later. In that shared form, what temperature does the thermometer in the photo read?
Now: -36 °F
